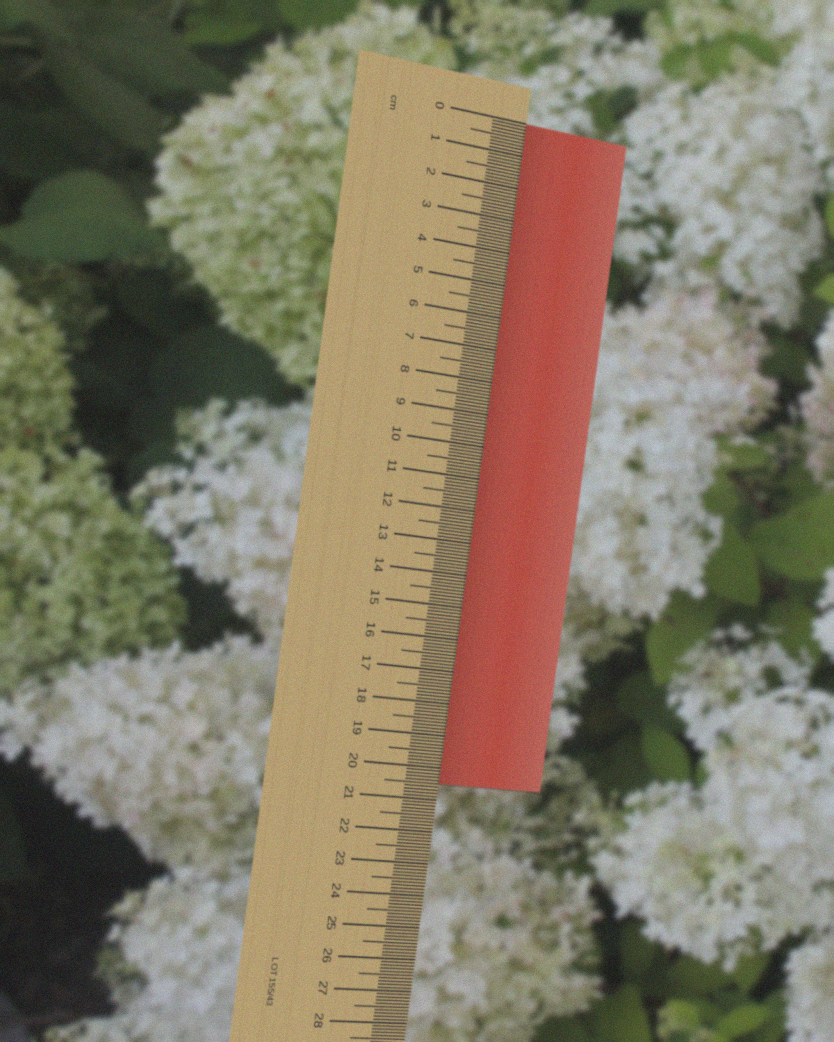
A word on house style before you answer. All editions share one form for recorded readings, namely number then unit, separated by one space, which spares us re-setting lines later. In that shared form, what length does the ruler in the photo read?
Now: 20.5 cm
